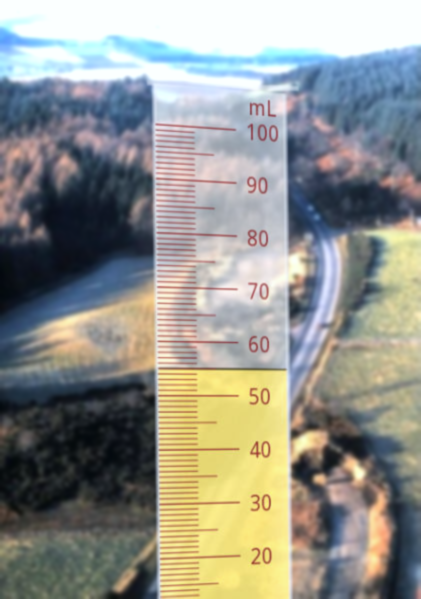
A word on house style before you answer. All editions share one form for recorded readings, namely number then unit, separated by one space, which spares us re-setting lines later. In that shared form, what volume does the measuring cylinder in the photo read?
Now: 55 mL
